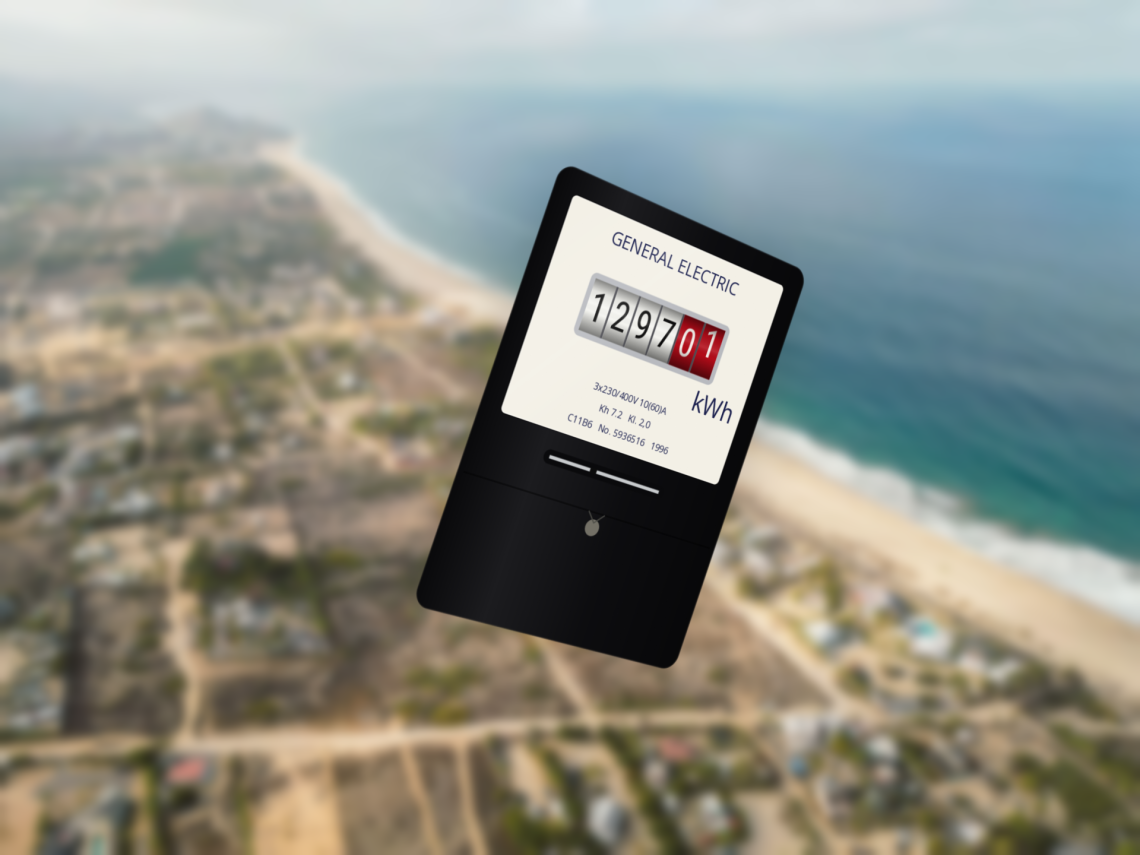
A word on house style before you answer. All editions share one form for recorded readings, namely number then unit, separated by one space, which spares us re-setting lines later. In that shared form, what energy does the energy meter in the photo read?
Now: 1297.01 kWh
